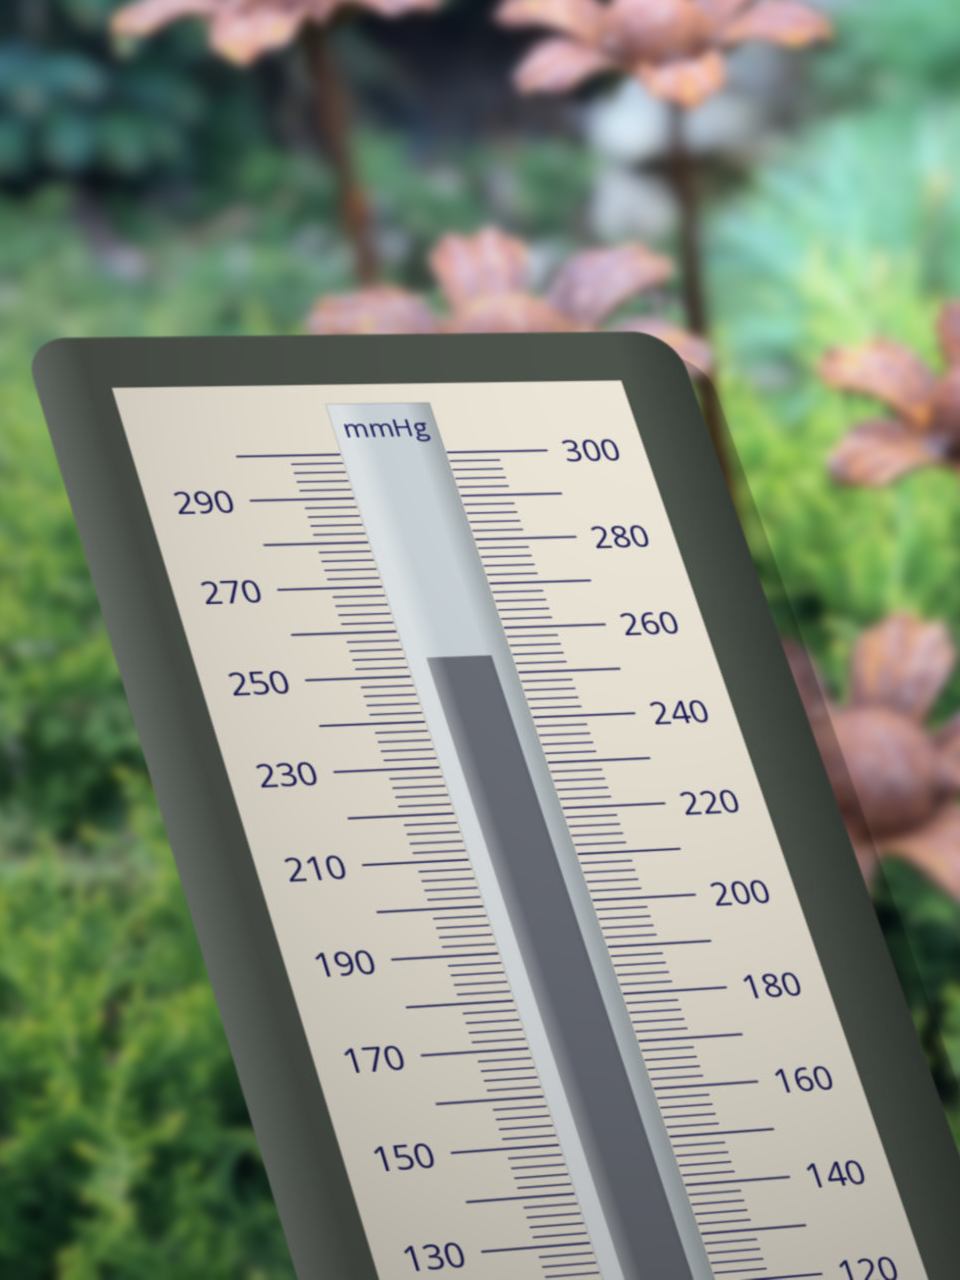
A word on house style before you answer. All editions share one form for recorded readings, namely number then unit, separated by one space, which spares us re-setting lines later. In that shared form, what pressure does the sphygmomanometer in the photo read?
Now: 254 mmHg
